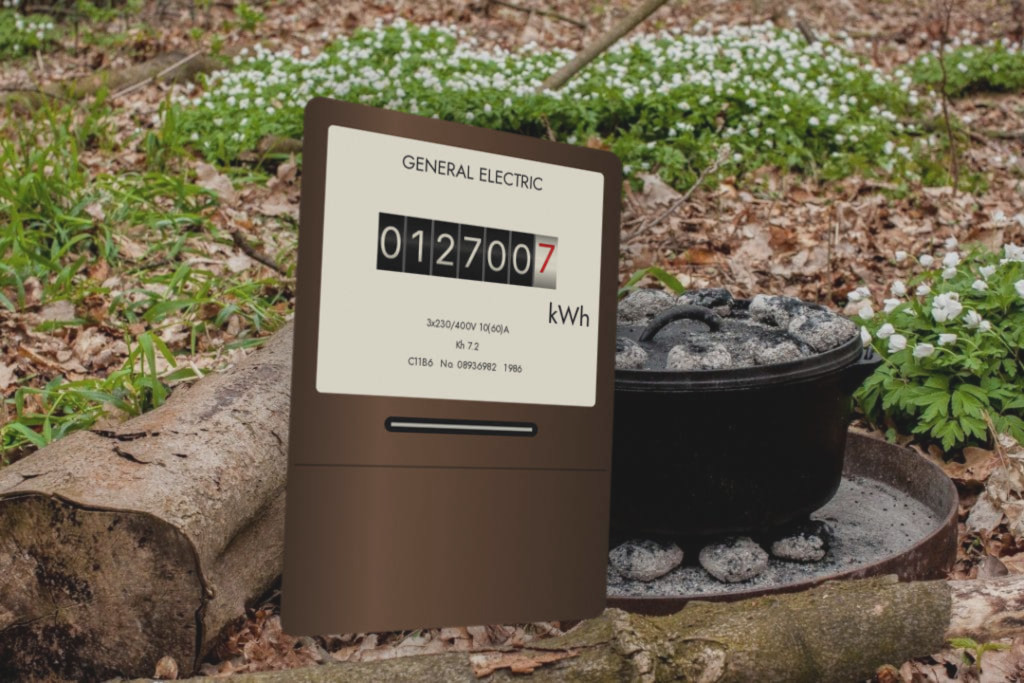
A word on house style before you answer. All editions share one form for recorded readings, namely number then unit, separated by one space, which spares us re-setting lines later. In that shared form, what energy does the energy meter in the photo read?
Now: 12700.7 kWh
